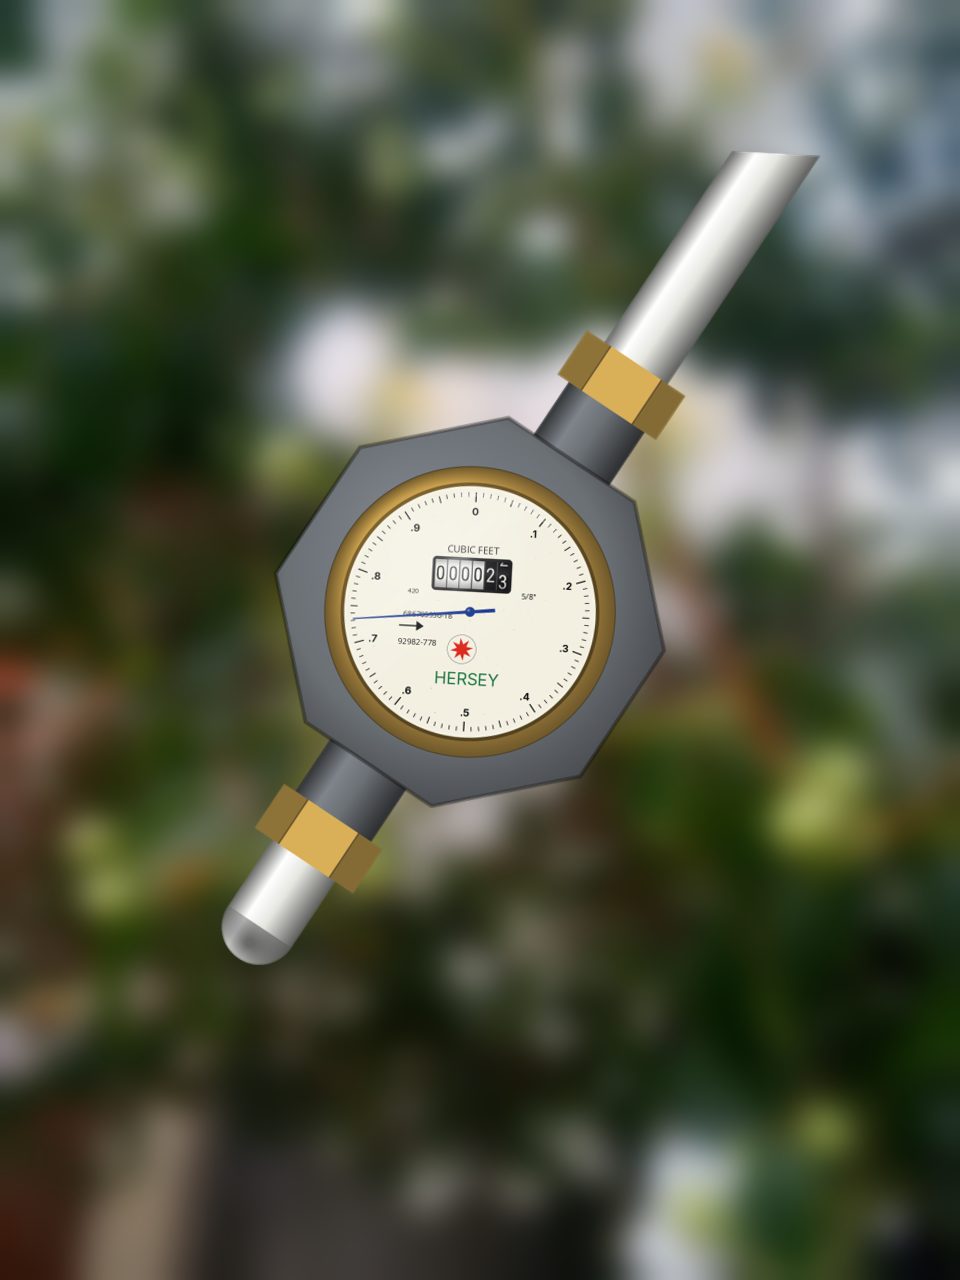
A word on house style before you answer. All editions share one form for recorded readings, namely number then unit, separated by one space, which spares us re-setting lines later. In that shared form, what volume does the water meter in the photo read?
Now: 22.73 ft³
